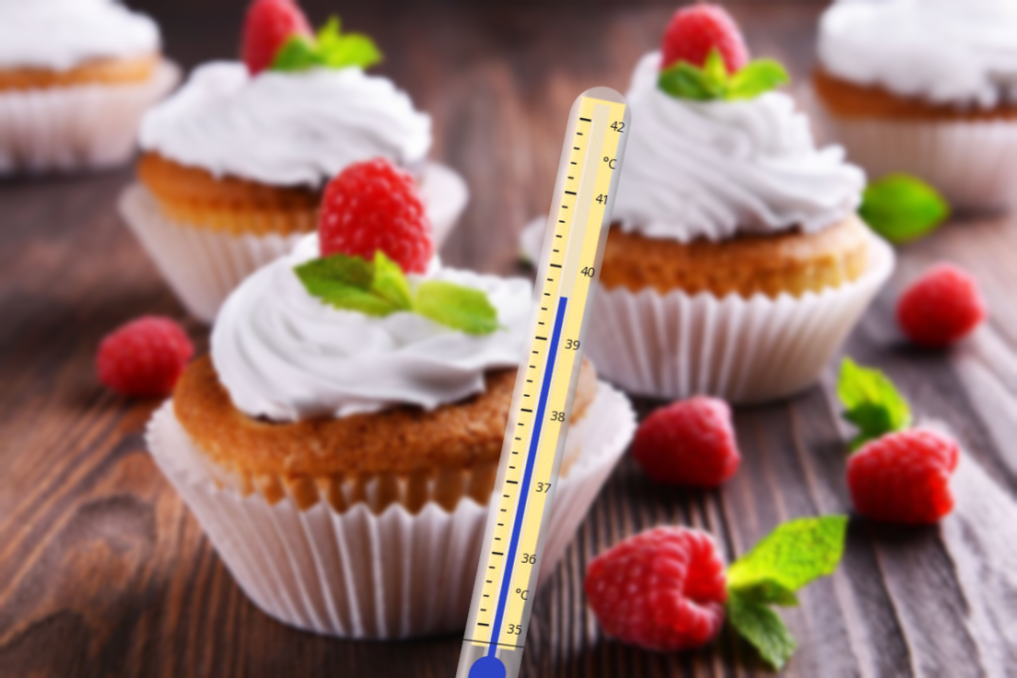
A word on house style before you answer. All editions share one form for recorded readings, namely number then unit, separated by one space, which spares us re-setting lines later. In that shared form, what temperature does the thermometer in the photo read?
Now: 39.6 °C
